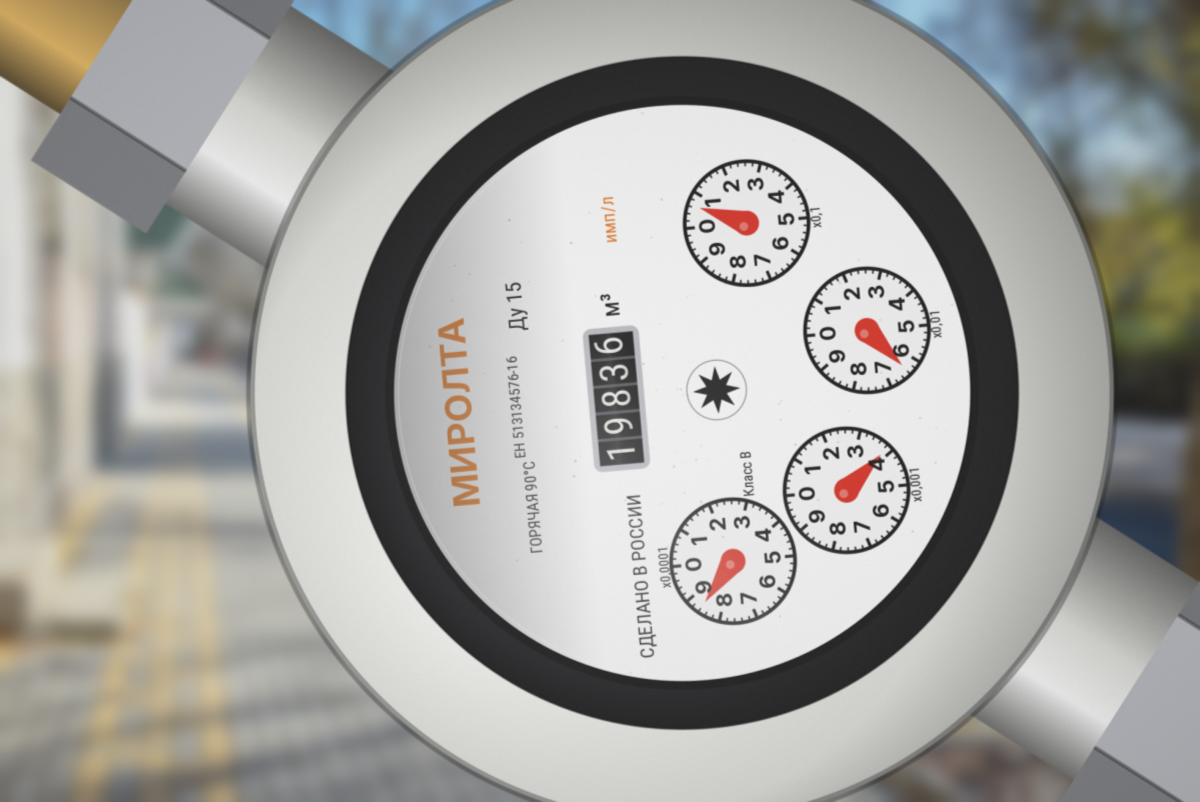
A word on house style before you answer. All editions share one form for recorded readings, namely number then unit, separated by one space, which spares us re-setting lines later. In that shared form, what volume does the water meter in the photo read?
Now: 19836.0638 m³
